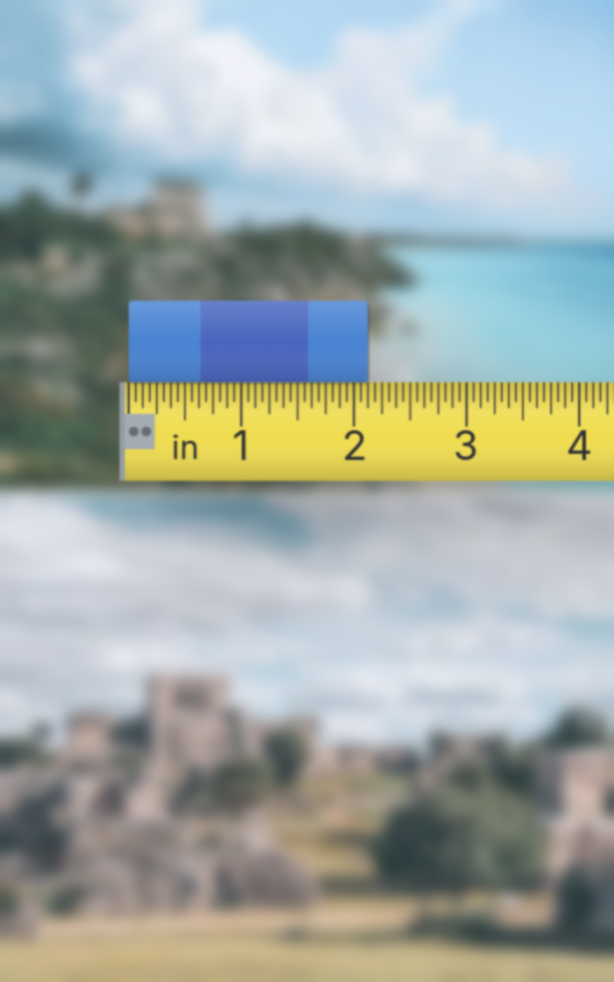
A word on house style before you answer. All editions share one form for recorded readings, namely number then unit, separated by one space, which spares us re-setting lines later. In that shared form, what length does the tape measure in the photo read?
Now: 2.125 in
